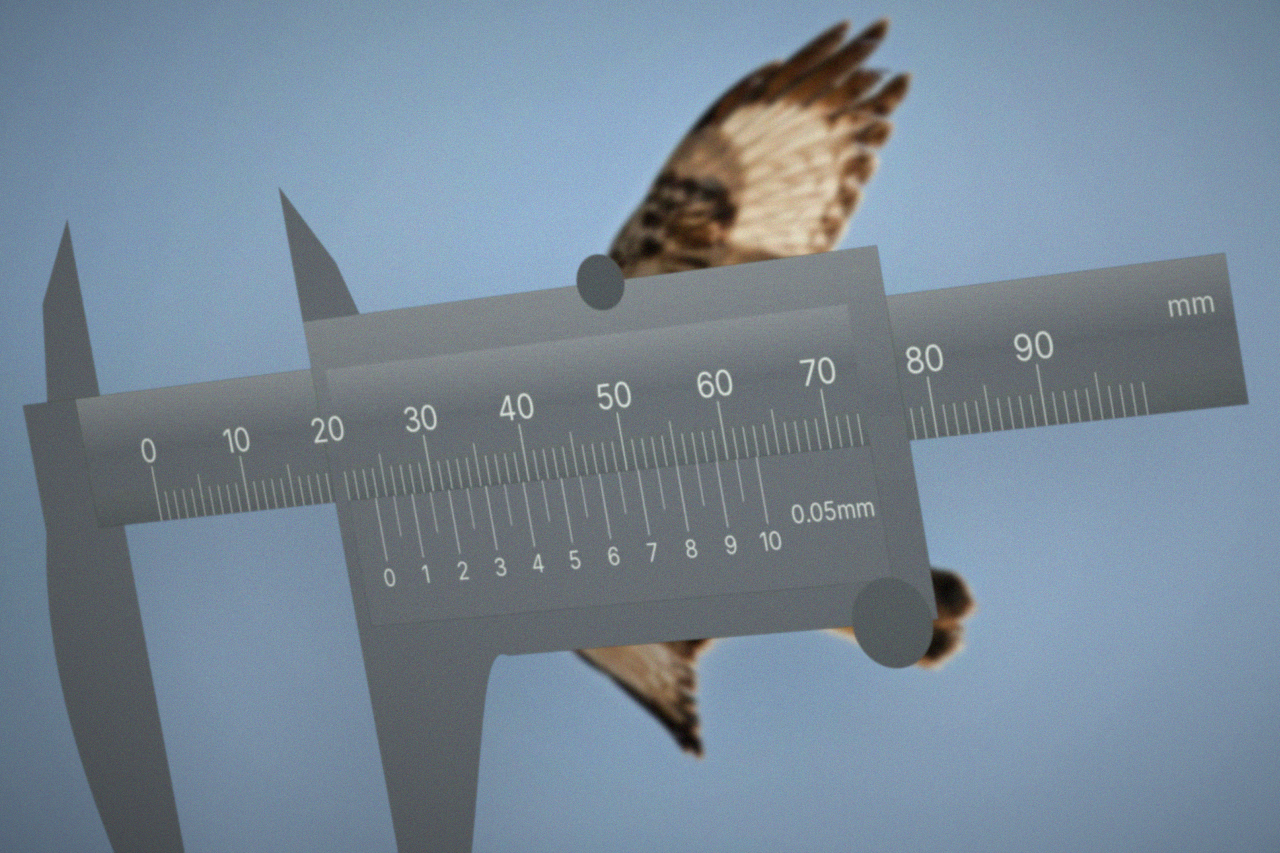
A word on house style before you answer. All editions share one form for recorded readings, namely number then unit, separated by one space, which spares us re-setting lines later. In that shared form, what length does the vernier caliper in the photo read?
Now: 23.8 mm
